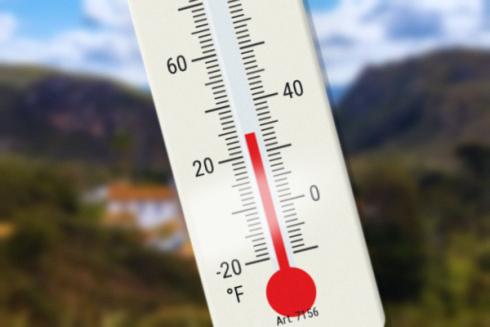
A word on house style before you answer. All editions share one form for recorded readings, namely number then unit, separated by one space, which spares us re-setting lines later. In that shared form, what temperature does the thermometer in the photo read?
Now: 28 °F
